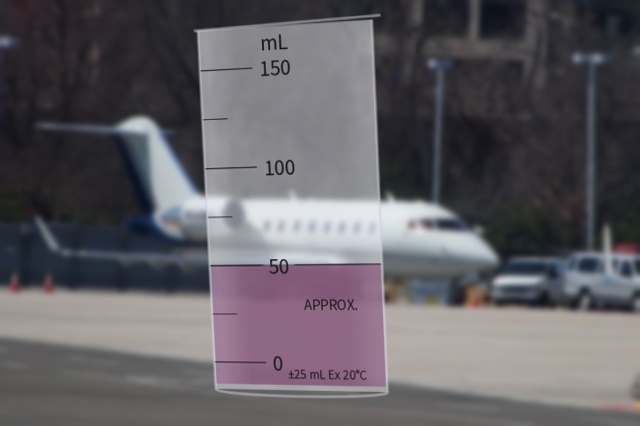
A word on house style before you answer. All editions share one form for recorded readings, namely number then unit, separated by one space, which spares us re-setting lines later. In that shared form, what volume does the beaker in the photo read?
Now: 50 mL
